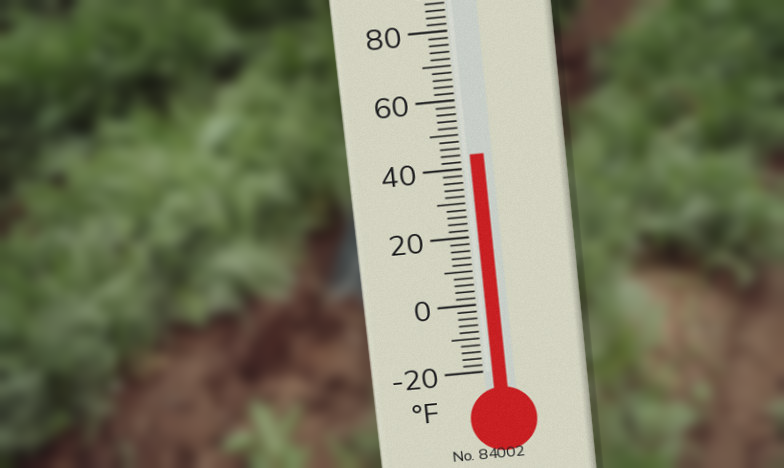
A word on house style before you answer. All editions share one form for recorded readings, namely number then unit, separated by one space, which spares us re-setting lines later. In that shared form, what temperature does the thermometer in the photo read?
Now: 44 °F
